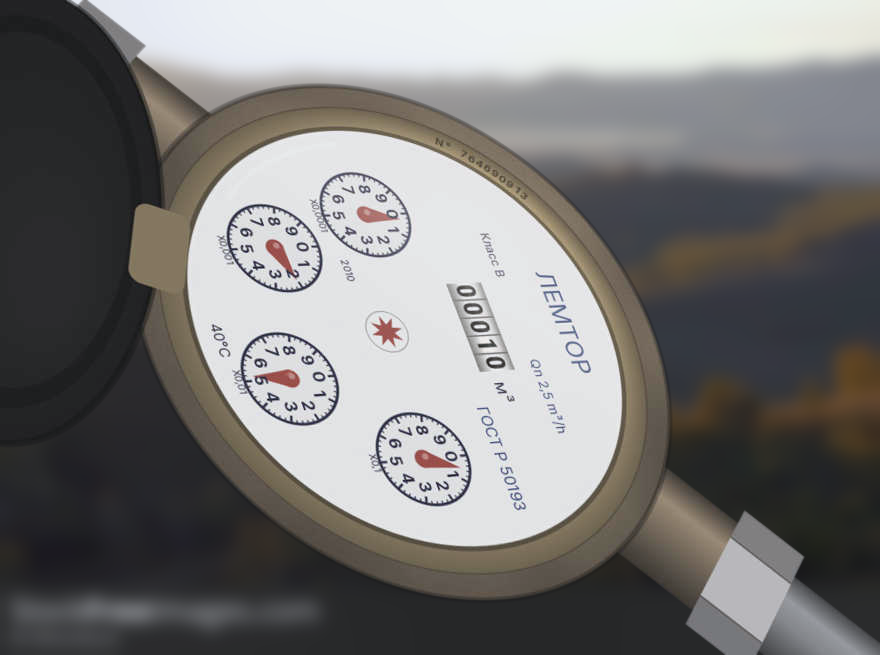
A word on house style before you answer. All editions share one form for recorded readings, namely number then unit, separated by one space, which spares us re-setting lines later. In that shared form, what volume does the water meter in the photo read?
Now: 10.0520 m³
